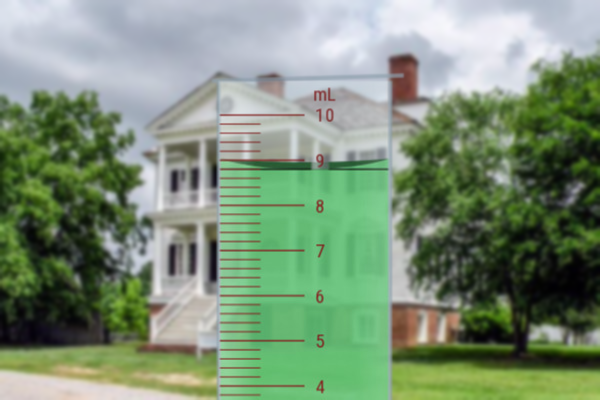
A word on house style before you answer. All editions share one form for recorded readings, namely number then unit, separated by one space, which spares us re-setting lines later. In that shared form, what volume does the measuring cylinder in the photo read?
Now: 8.8 mL
